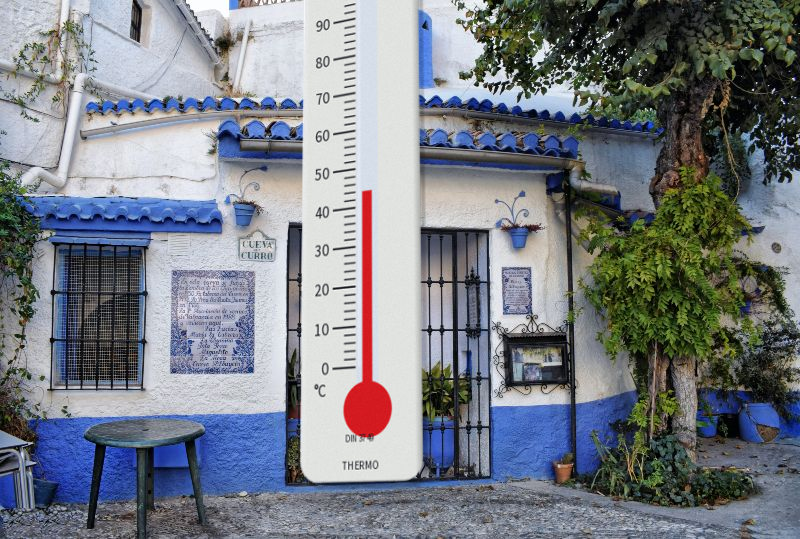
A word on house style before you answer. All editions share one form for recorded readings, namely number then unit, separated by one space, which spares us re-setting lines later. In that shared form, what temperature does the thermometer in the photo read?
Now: 44 °C
